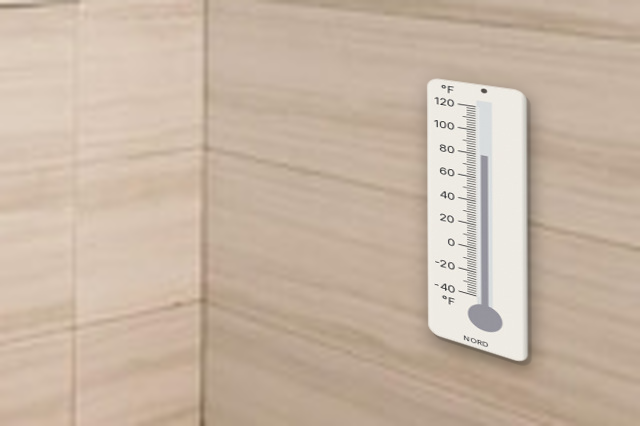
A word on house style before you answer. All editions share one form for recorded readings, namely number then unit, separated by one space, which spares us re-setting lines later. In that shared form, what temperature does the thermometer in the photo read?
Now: 80 °F
